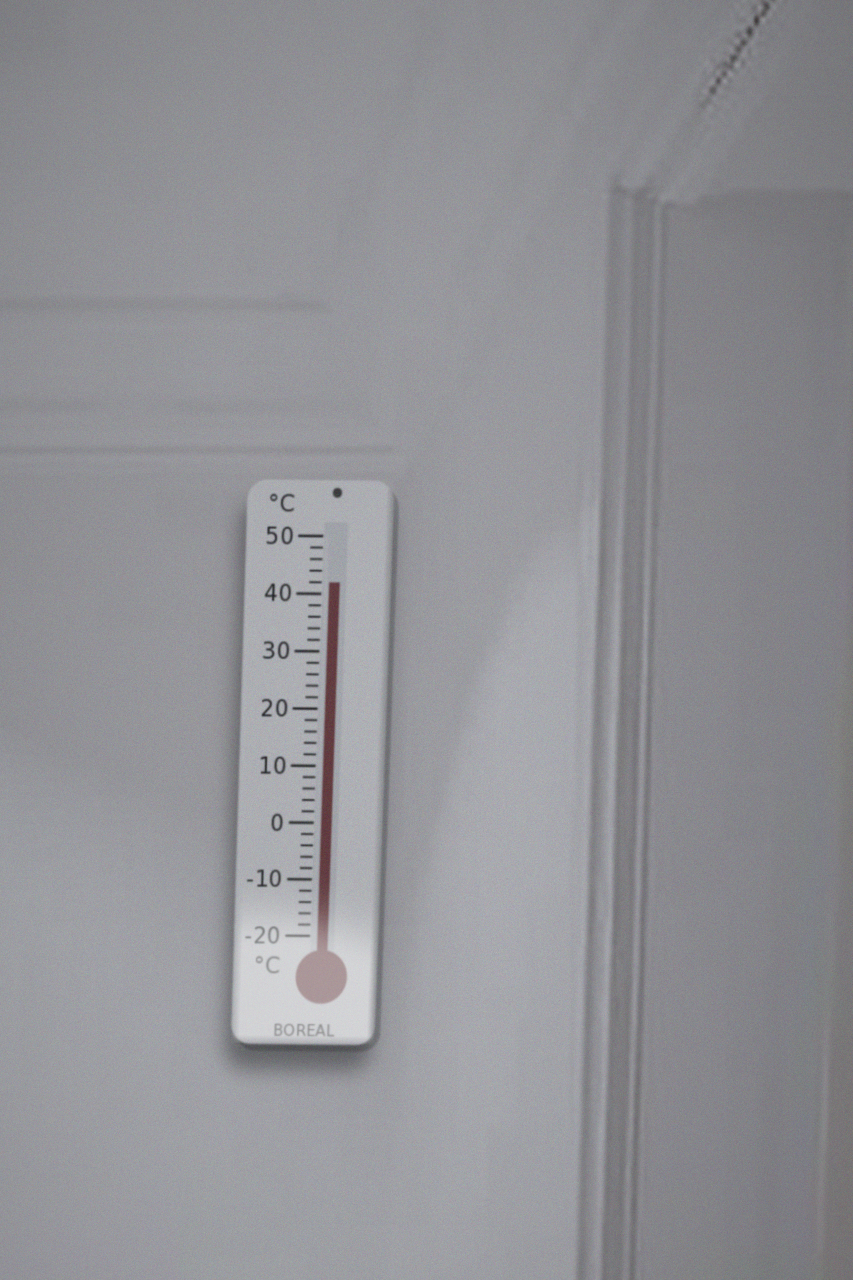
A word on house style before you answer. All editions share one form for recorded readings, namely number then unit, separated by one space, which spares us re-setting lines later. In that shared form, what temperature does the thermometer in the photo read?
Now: 42 °C
